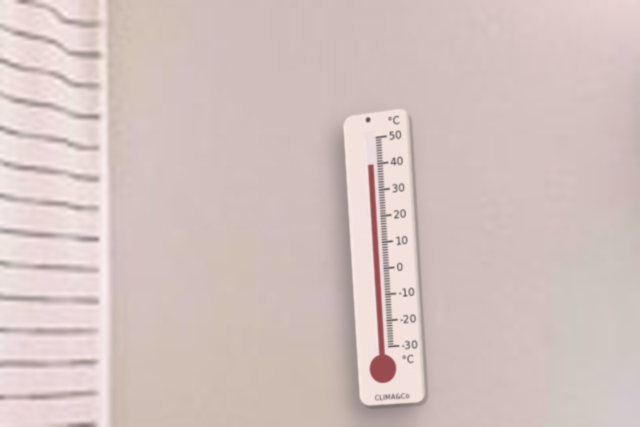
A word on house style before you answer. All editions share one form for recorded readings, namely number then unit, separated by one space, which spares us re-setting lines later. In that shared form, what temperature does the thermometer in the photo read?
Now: 40 °C
